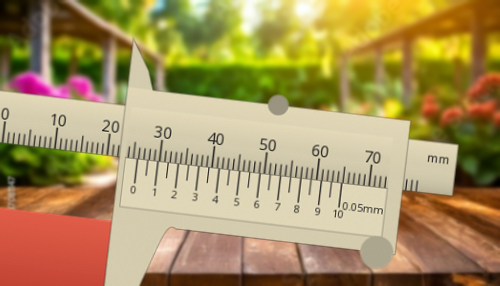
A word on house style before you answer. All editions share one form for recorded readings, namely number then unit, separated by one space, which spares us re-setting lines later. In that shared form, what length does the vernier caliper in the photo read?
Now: 25.8 mm
